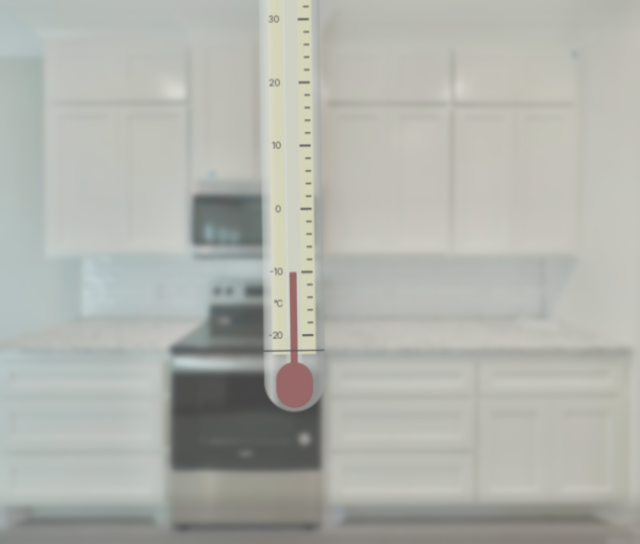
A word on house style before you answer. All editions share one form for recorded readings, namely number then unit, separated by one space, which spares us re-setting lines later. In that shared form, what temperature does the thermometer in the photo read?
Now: -10 °C
